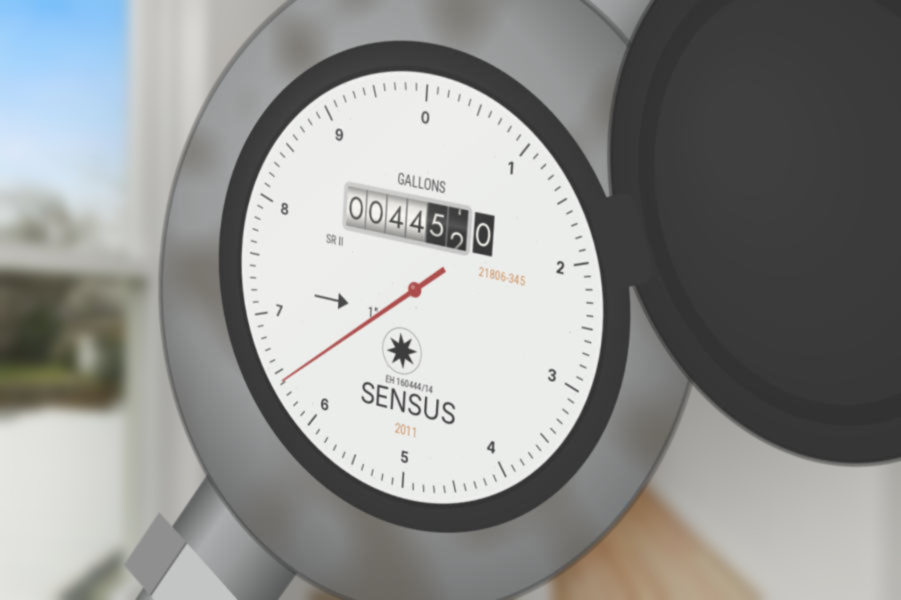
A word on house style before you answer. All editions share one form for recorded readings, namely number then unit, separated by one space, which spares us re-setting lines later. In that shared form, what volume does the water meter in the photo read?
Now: 44516.4 gal
